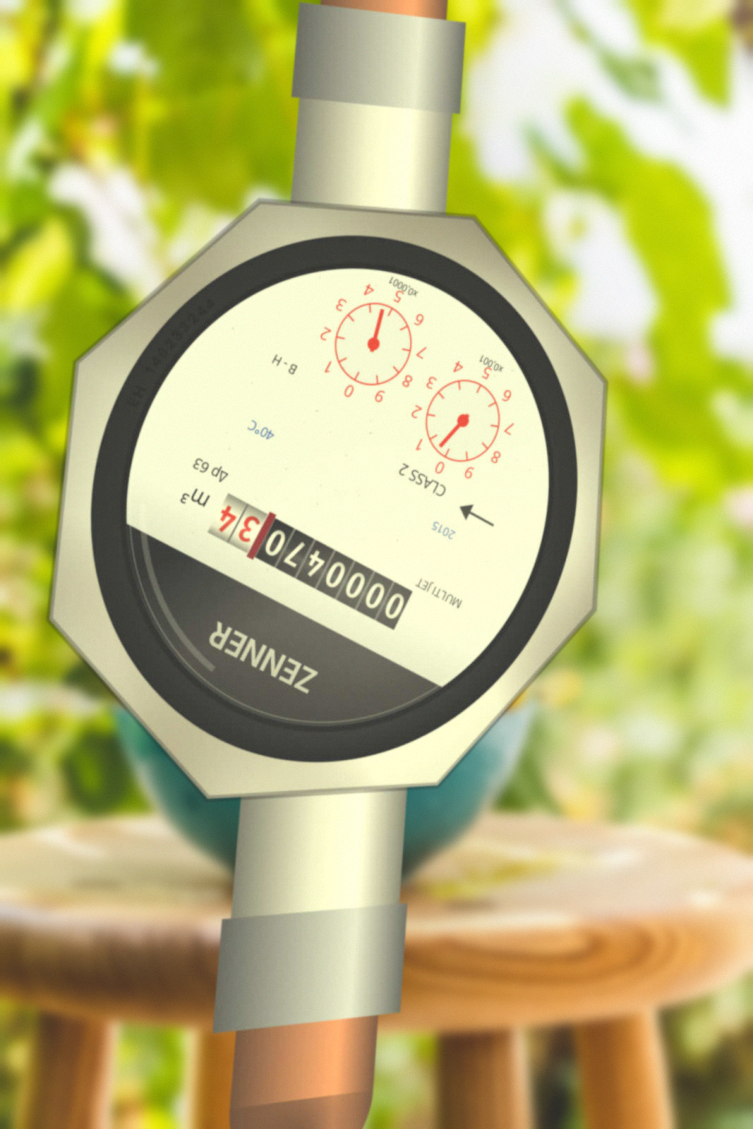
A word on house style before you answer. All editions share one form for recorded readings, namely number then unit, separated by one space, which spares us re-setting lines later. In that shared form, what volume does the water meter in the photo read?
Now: 470.3404 m³
